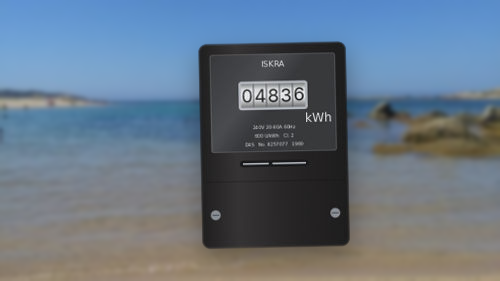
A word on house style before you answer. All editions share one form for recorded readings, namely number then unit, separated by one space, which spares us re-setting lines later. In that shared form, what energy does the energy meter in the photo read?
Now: 4836 kWh
